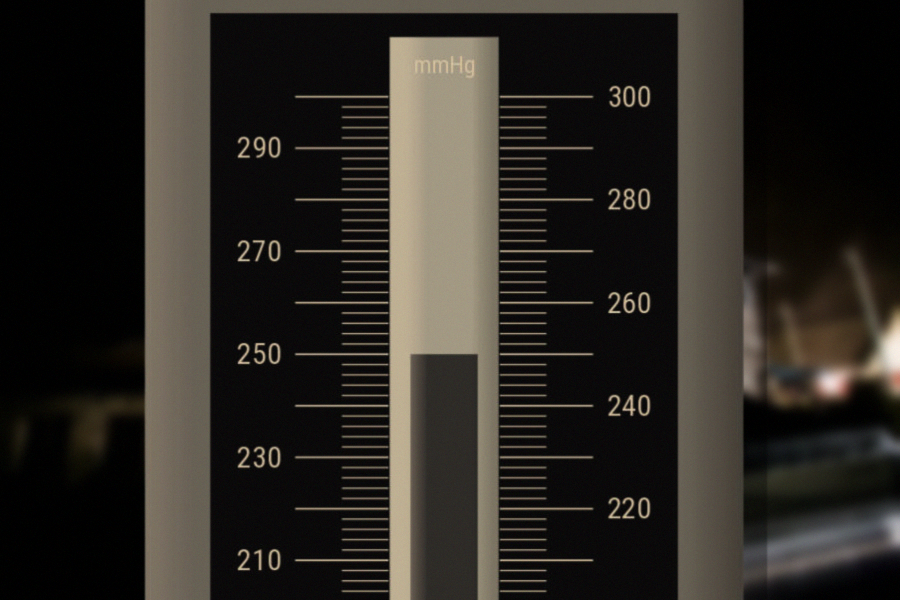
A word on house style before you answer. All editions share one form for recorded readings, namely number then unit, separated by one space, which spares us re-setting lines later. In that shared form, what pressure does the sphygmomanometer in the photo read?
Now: 250 mmHg
